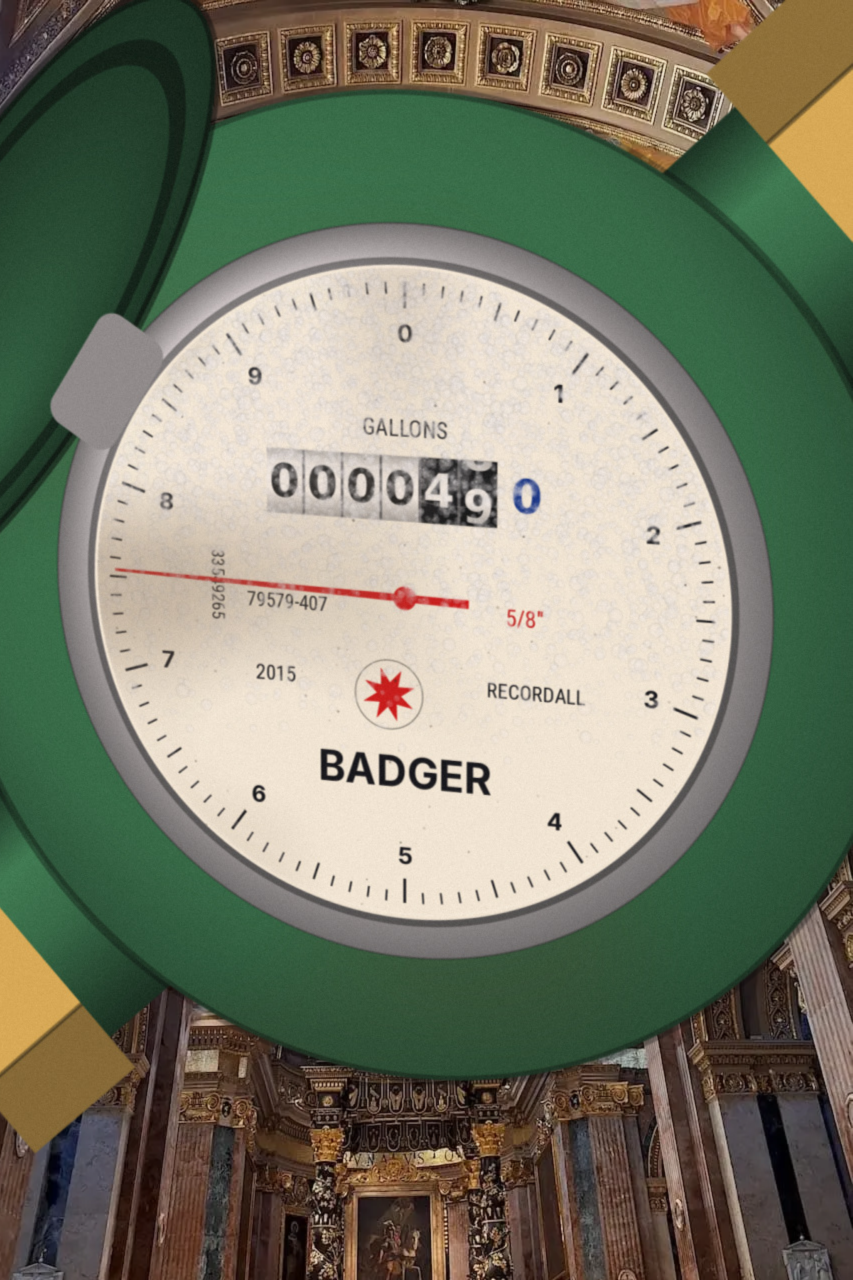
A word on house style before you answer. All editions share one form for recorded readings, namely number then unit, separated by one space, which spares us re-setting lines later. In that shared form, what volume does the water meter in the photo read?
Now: 487.5 gal
